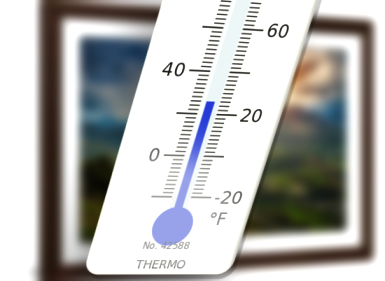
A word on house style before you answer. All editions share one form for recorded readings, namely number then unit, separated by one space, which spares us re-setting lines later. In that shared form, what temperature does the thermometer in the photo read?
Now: 26 °F
